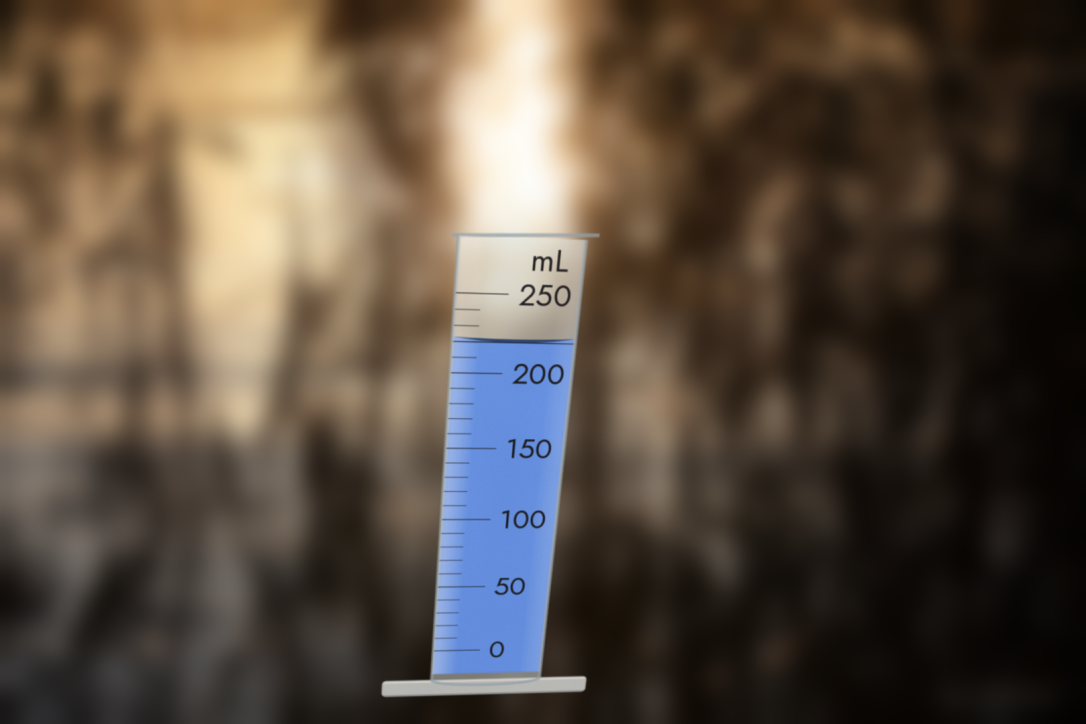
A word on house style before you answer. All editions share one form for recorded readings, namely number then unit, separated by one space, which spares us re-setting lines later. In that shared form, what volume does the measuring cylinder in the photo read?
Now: 220 mL
